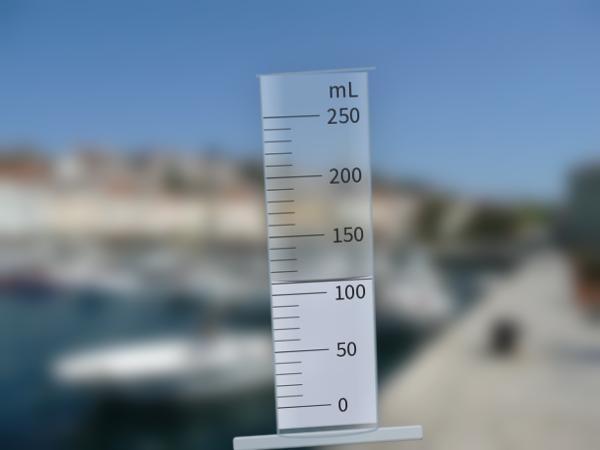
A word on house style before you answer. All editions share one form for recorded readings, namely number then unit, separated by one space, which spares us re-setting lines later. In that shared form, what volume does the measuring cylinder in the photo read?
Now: 110 mL
